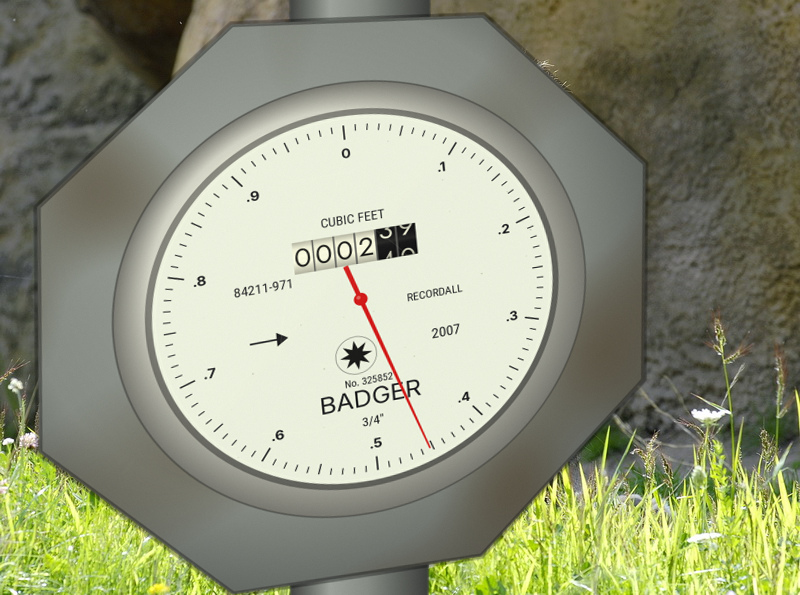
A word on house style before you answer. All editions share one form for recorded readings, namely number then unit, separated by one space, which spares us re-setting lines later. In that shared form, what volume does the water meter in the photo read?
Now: 239.45 ft³
